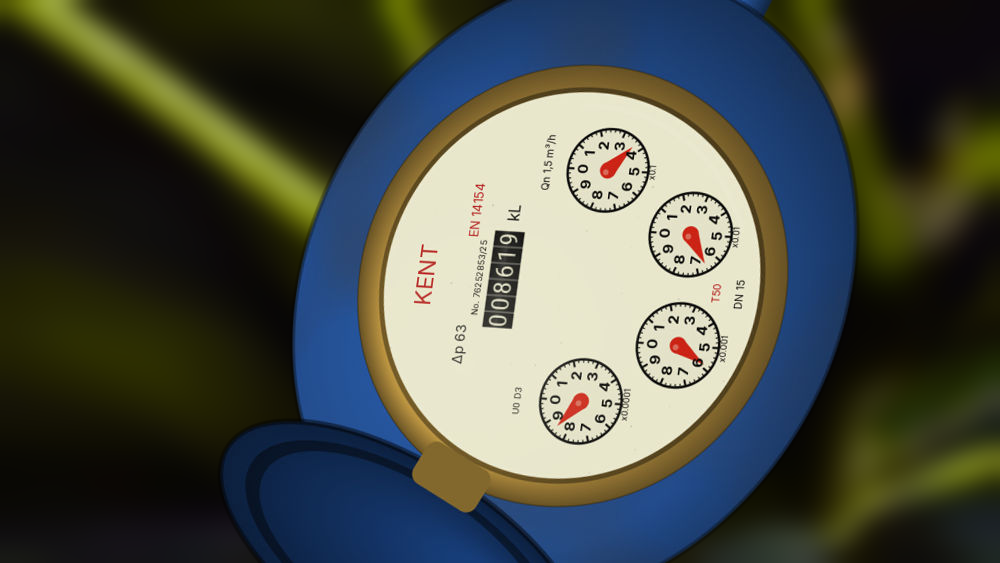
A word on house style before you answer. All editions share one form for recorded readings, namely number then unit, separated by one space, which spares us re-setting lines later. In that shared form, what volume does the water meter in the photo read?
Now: 8619.3658 kL
